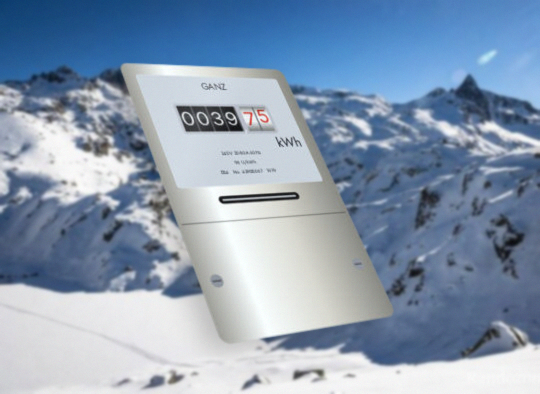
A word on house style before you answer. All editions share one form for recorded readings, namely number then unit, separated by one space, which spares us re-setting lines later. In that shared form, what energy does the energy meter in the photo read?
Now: 39.75 kWh
